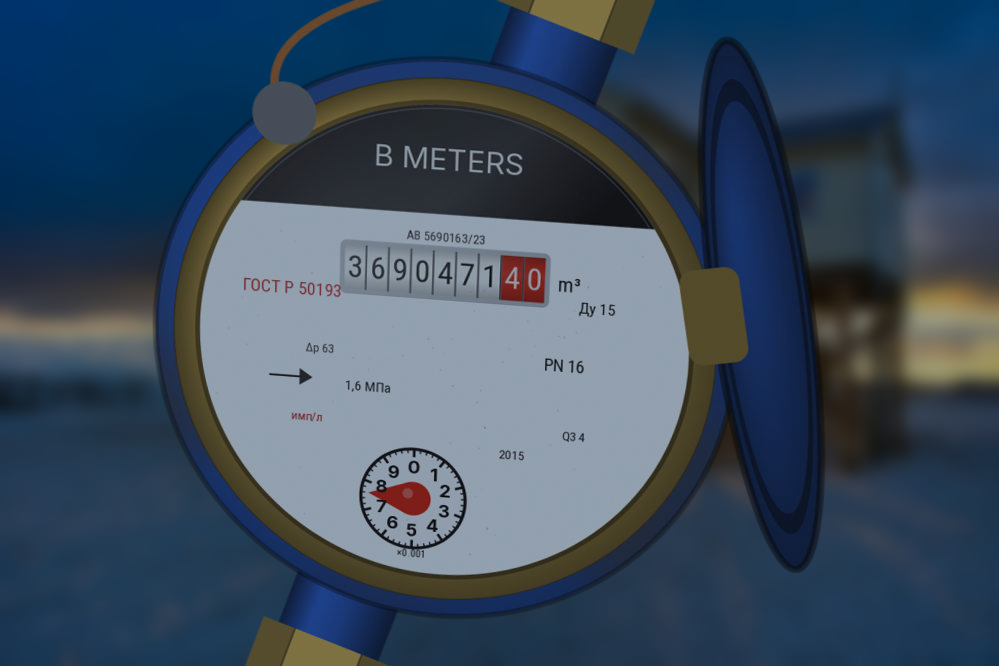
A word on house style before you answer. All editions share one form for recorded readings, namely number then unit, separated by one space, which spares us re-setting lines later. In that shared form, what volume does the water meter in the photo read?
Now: 3690471.407 m³
